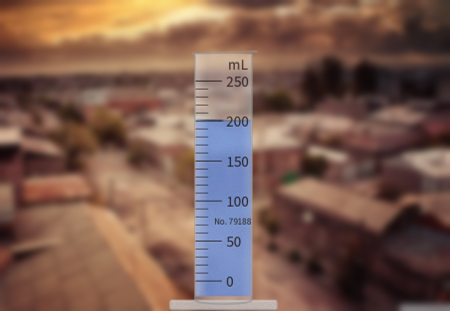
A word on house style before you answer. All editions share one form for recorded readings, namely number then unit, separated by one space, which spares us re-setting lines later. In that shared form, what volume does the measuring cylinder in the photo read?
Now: 200 mL
